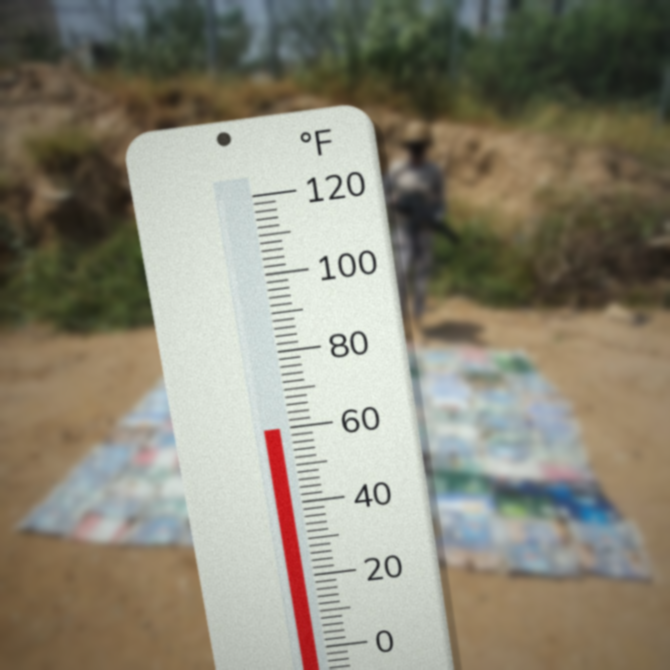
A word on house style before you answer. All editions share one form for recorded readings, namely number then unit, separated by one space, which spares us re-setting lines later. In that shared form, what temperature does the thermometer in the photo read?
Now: 60 °F
